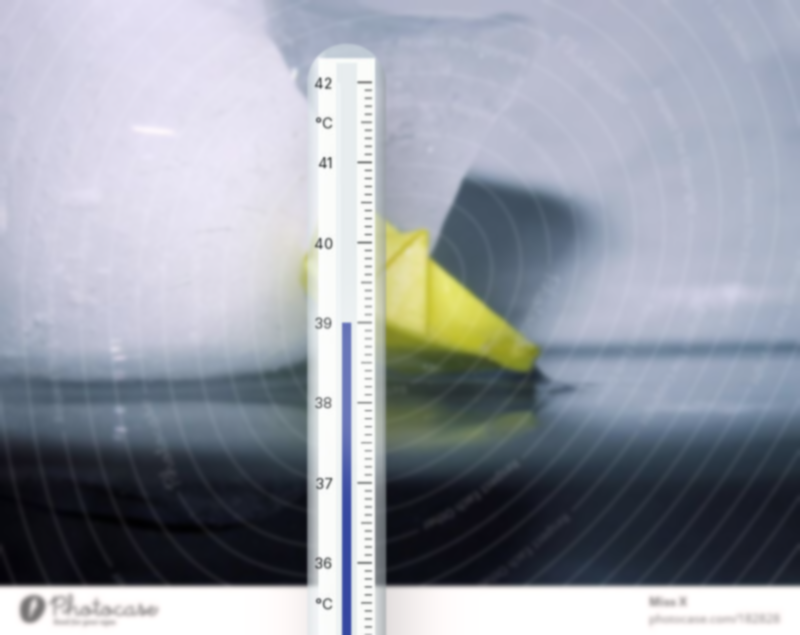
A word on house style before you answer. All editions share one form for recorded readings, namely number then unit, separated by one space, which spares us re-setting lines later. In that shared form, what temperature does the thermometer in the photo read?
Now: 39 °C
